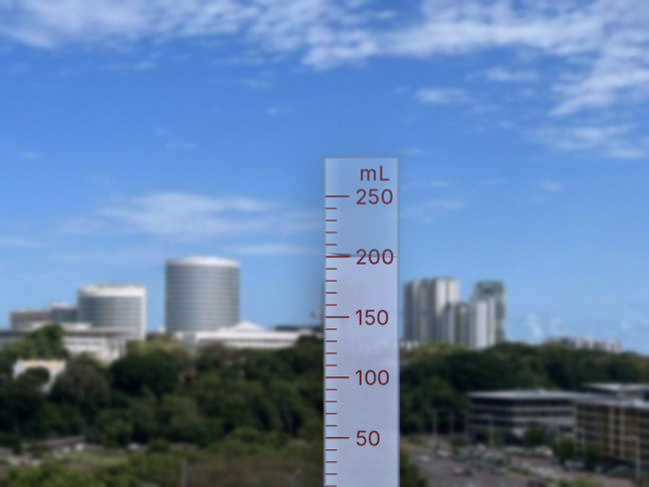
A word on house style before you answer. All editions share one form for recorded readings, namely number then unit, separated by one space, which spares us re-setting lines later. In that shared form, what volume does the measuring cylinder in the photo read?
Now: 200 mL
